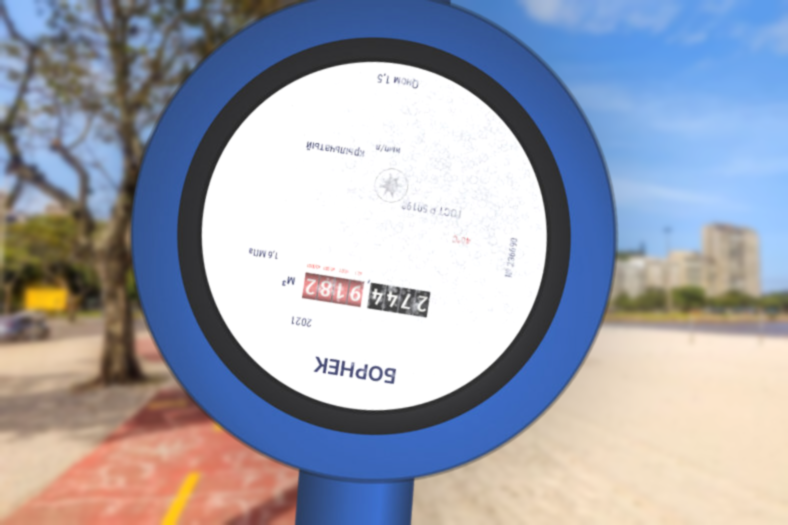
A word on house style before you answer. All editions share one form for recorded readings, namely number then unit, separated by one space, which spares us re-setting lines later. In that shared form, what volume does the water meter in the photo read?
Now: 2744.9182 m³
